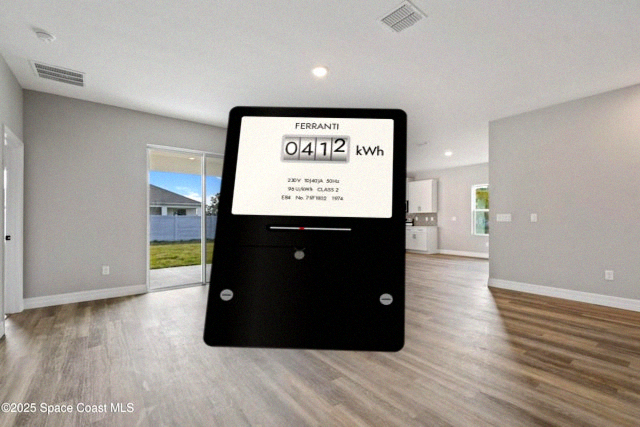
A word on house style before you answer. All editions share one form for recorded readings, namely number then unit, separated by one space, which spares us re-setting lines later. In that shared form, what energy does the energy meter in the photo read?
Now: 412 kWh
